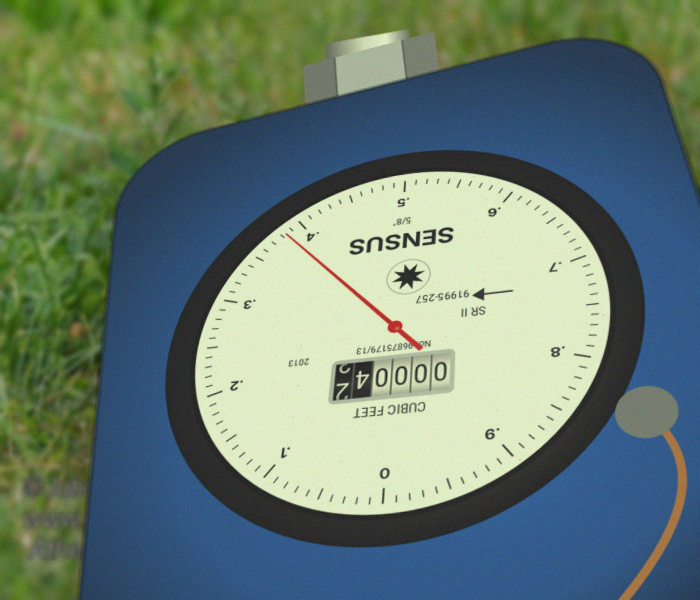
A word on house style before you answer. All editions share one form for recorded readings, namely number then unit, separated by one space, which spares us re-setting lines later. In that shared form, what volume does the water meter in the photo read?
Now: 42.38 ft³
